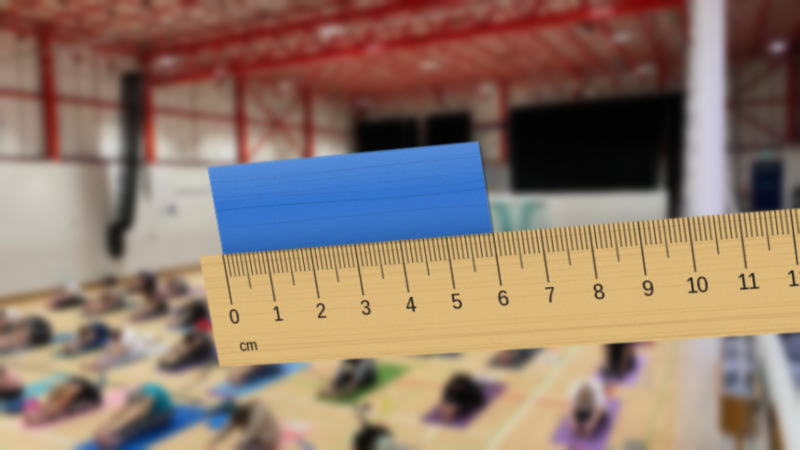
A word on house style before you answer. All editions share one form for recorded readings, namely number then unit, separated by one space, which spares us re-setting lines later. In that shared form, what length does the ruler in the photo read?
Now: 6 cm
